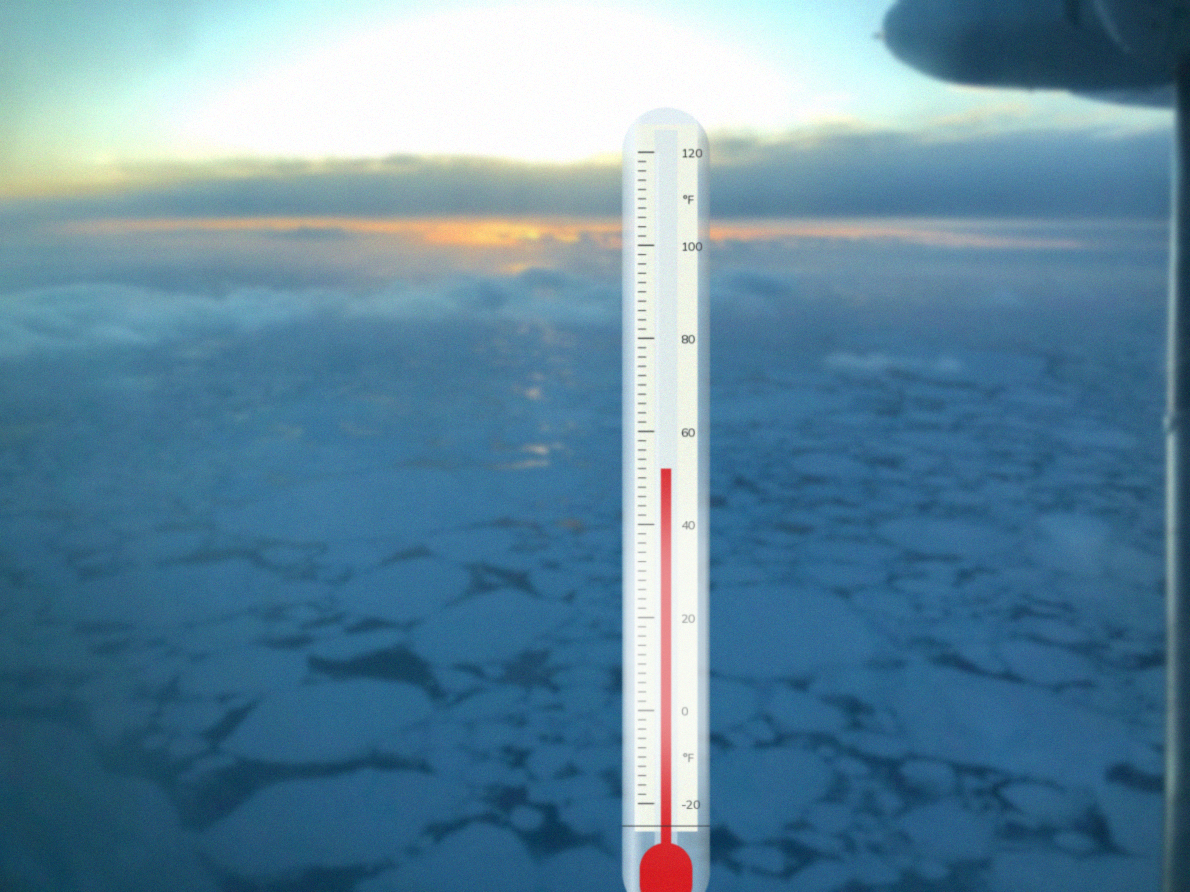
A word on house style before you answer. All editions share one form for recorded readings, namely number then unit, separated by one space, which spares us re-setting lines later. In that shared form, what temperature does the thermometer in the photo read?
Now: 52 °F
